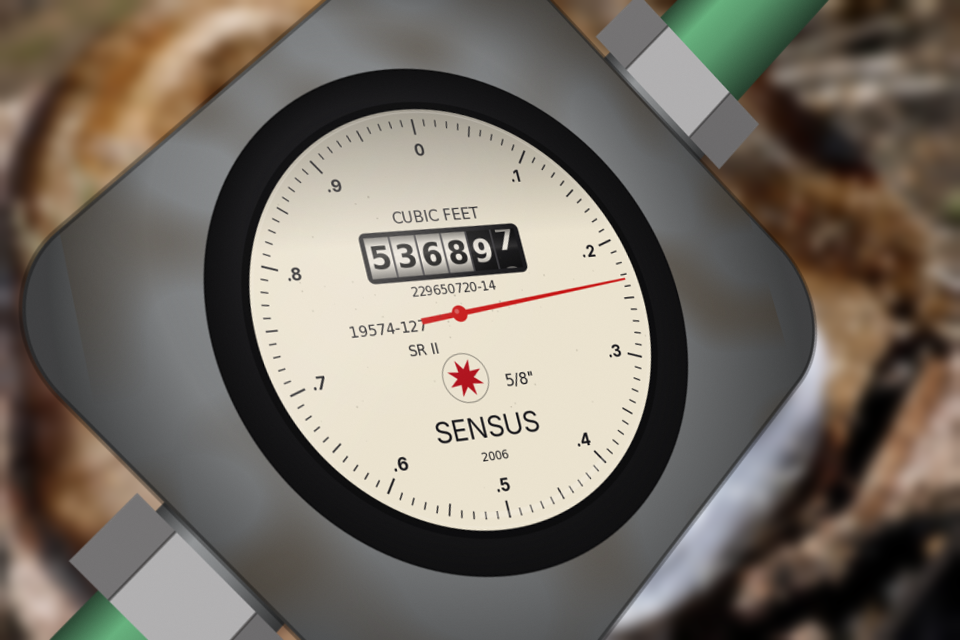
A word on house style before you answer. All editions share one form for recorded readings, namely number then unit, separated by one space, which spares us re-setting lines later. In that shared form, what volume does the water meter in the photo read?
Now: 536897.23 ft³
